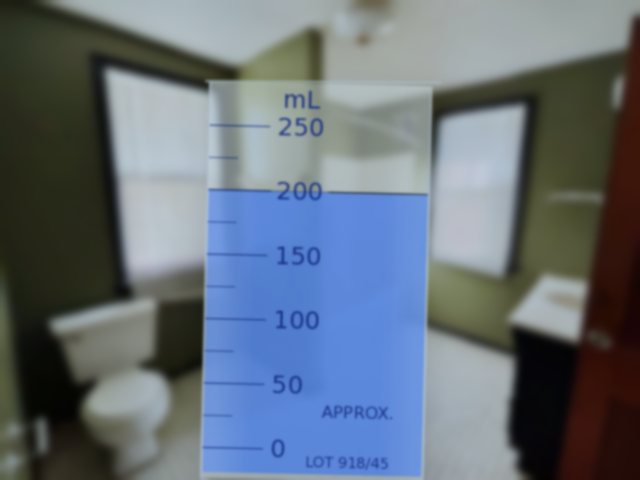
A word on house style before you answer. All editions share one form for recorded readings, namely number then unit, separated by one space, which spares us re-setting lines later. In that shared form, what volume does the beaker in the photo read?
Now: 200 mL
